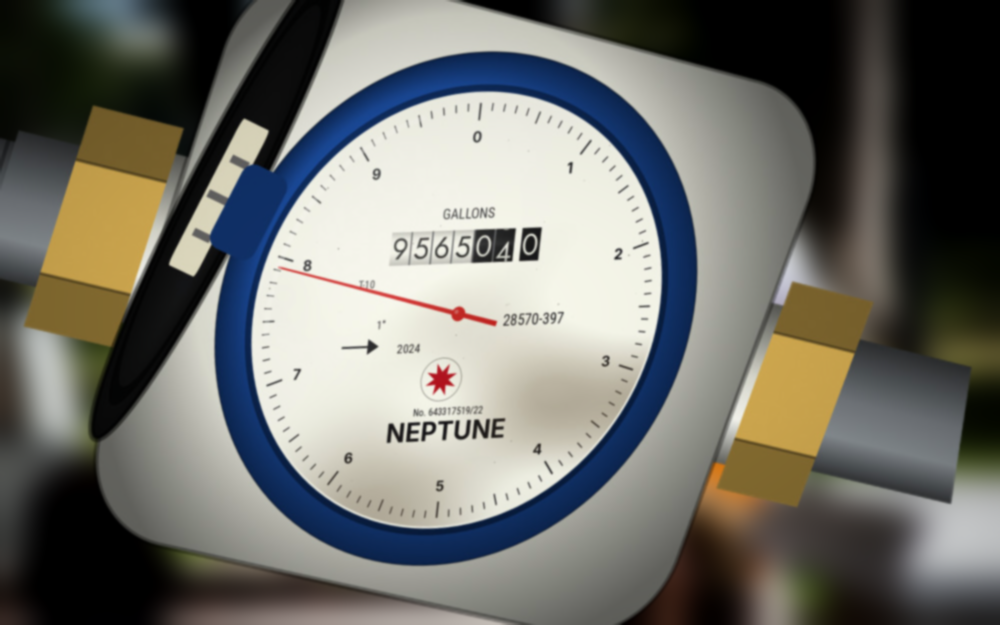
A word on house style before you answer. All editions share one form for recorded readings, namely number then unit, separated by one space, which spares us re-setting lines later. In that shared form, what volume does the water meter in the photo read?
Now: 9565037.9 gal
